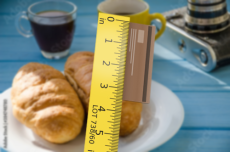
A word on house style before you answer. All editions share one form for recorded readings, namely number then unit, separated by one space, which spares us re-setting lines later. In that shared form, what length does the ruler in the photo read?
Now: 3.5 in
